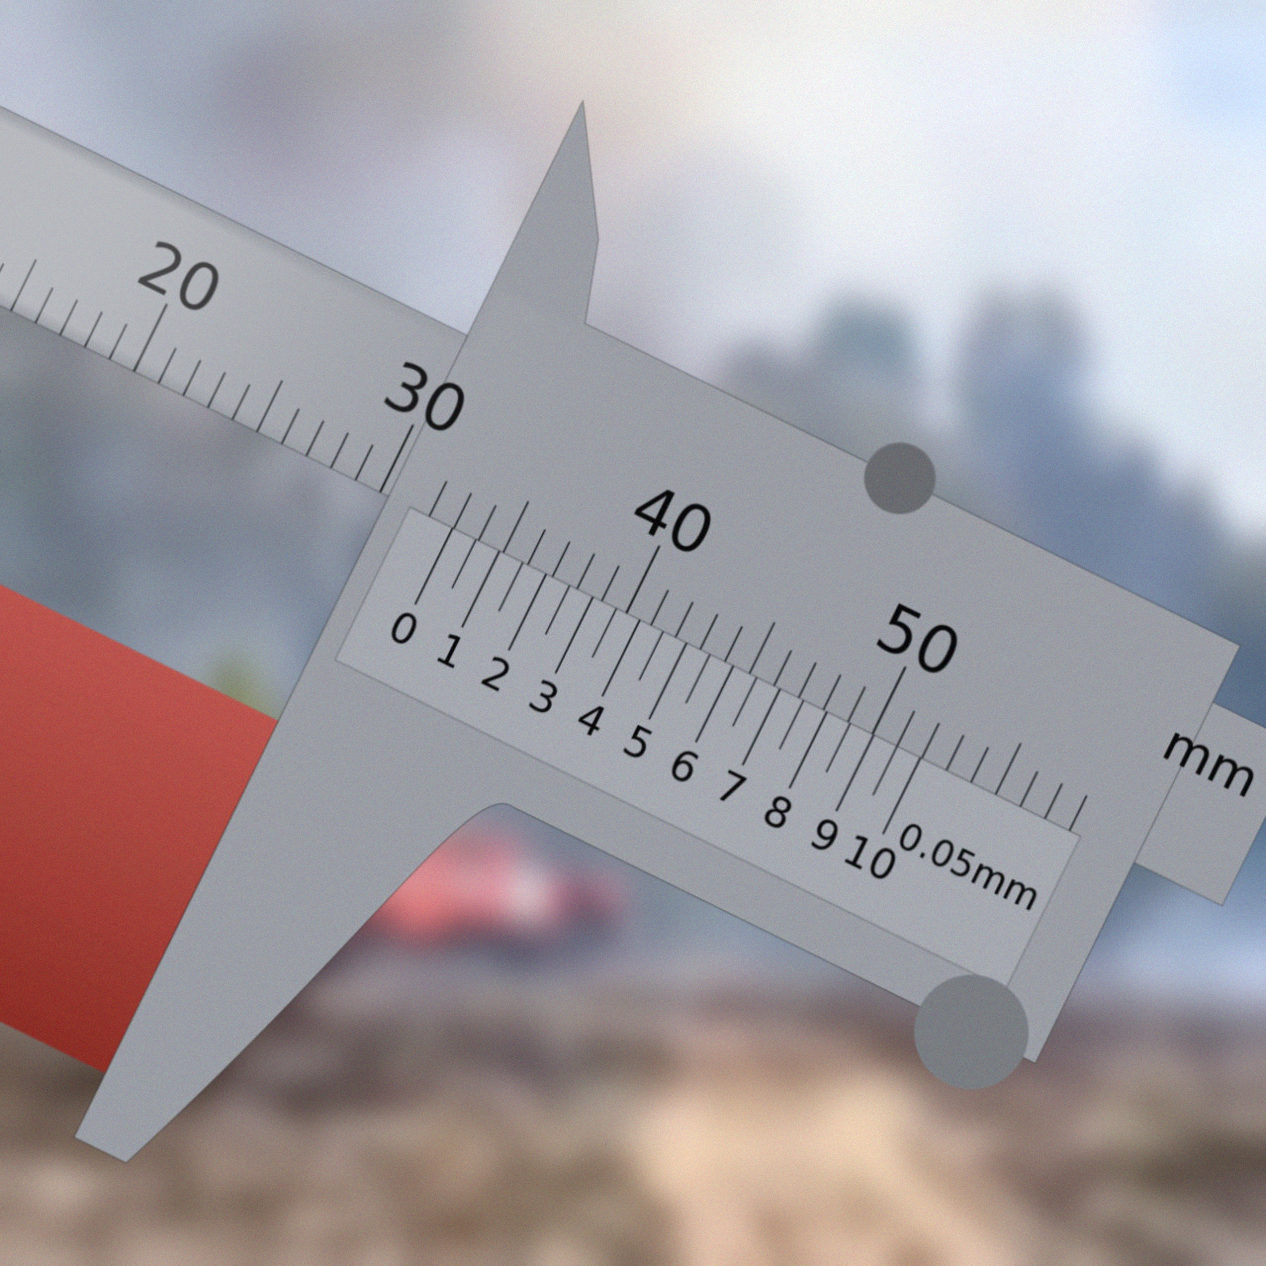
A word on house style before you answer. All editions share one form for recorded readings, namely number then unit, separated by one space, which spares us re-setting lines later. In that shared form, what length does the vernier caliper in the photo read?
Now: 32.95 mm
